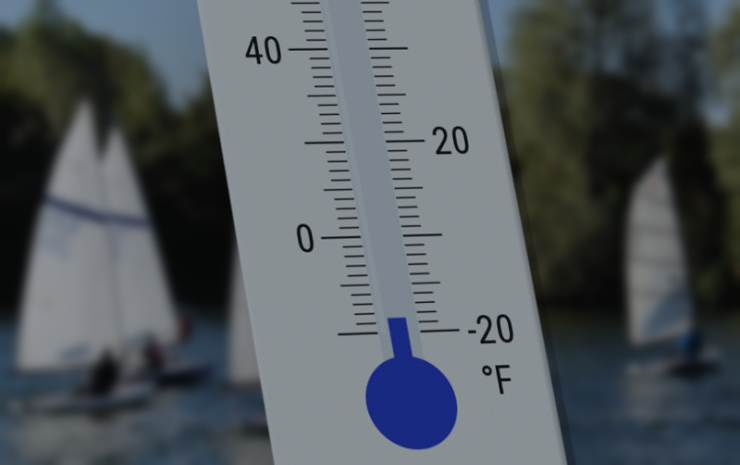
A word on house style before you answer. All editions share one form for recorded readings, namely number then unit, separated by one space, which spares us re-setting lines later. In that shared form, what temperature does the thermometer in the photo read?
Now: -17 °F
